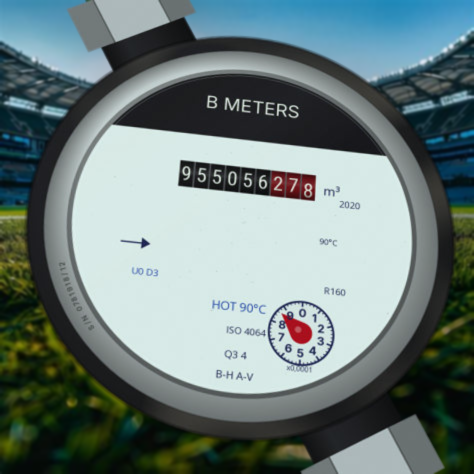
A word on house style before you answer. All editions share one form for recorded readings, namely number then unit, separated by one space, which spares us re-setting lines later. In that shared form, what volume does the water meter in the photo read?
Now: 955056.2778 m³
